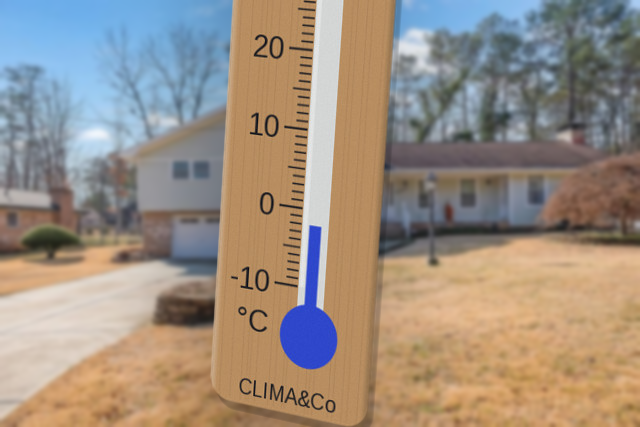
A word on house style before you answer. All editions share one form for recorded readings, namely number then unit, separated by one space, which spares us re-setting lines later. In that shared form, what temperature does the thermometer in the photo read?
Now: -2 °C
